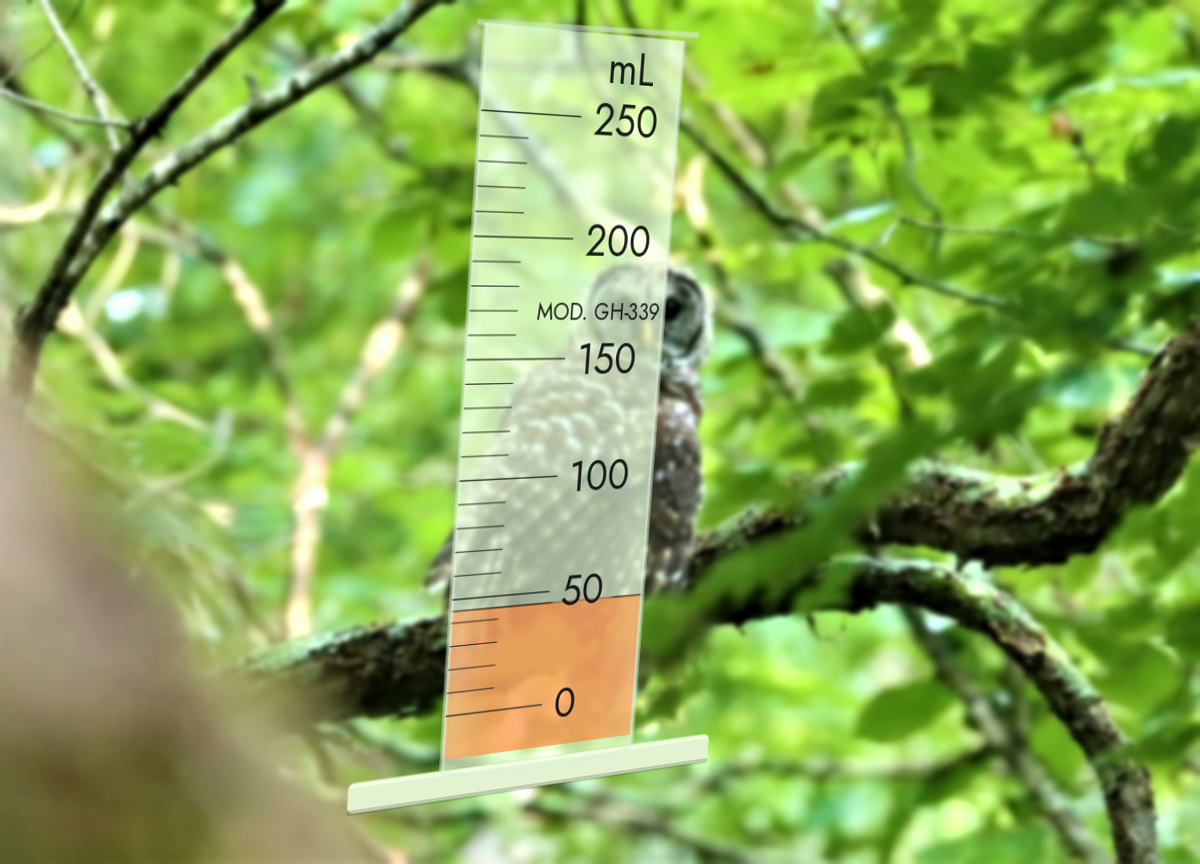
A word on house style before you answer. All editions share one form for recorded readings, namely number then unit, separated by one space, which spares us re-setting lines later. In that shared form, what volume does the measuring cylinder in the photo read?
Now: 45 mL
